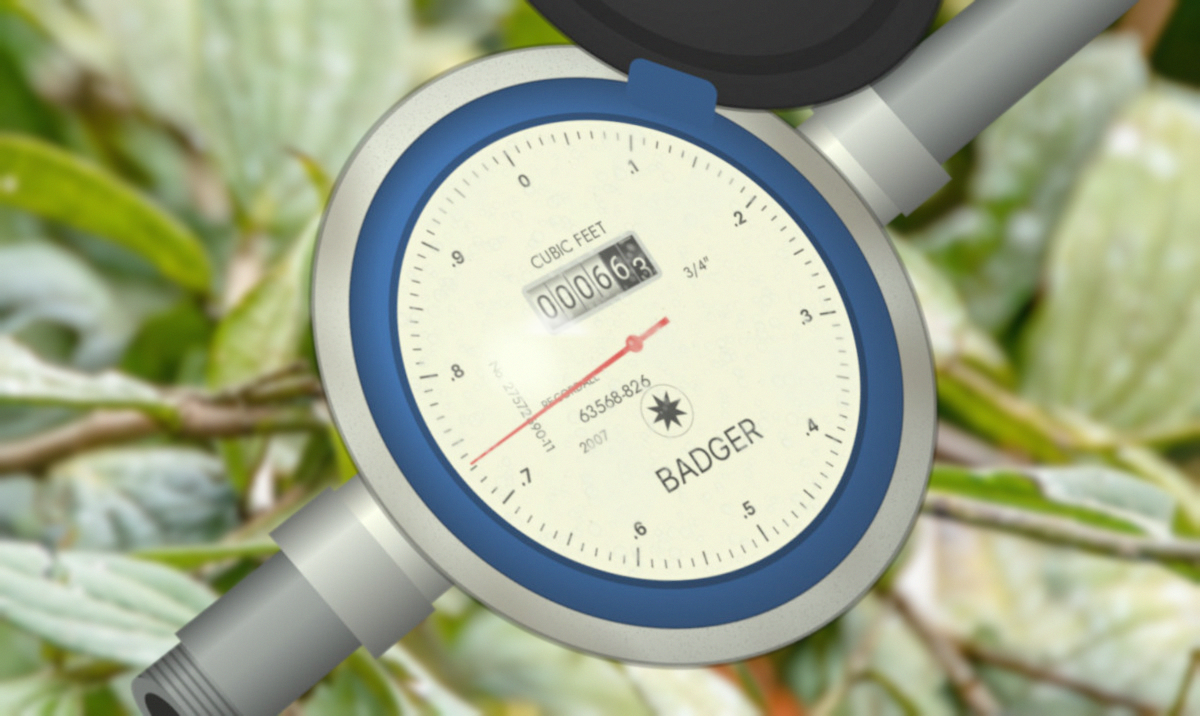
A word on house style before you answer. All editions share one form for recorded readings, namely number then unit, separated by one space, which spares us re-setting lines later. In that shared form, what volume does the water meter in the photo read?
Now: 662.73 ft³
